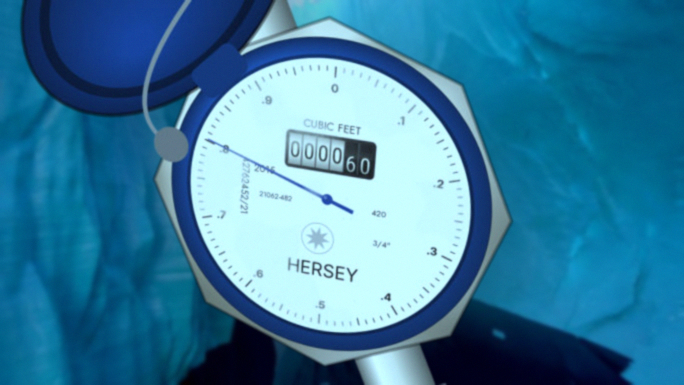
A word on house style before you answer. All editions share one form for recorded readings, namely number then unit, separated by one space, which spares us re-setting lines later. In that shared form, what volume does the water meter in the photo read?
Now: 59.80 ft³
